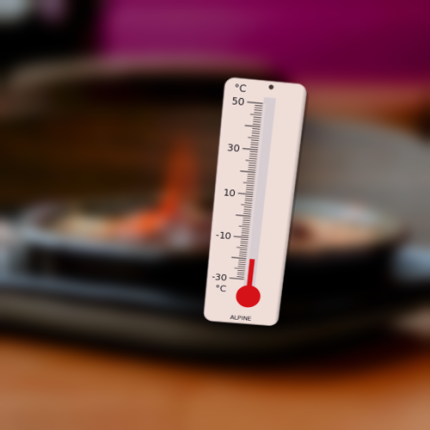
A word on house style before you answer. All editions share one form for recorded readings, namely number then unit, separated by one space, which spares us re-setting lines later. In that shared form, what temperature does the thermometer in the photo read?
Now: -20 °C
